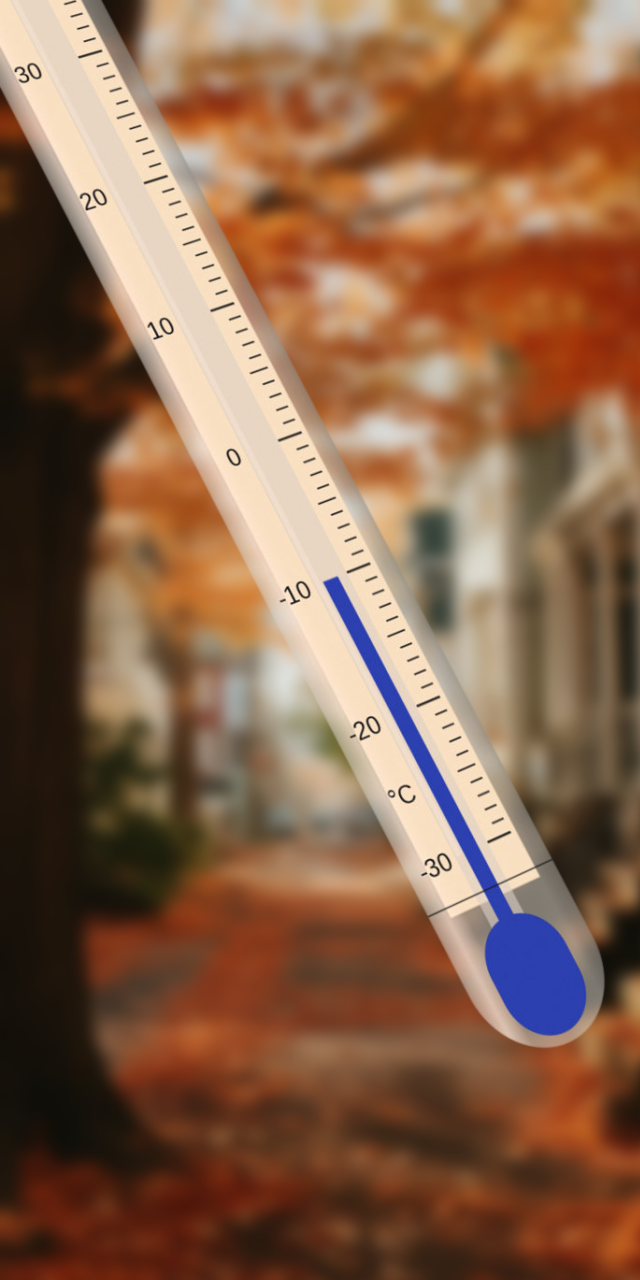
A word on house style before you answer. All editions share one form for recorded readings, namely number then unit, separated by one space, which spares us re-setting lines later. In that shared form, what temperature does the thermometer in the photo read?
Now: -10 °C
